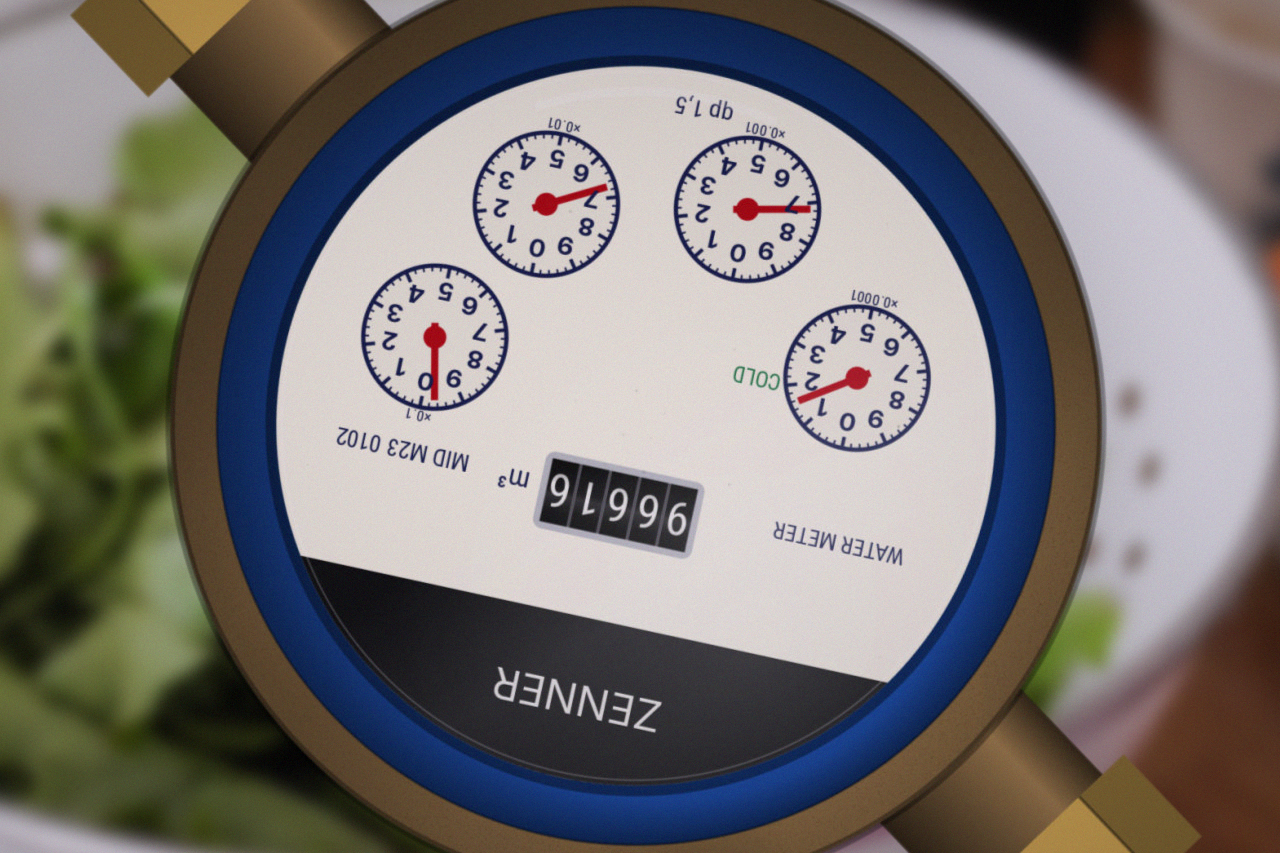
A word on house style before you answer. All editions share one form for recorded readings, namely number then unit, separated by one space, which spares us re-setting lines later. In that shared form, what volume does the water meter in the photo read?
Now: 96615.9671 m³
